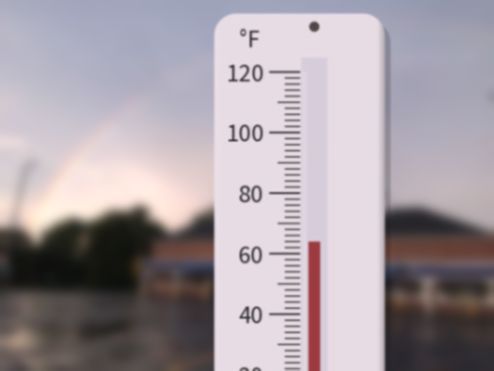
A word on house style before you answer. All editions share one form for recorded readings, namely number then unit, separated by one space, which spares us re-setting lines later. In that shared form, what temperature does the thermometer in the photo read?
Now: 64 °F
